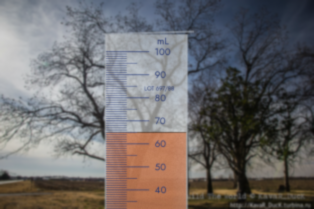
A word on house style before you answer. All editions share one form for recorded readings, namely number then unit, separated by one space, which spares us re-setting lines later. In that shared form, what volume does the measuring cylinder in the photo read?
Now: 65 mL
